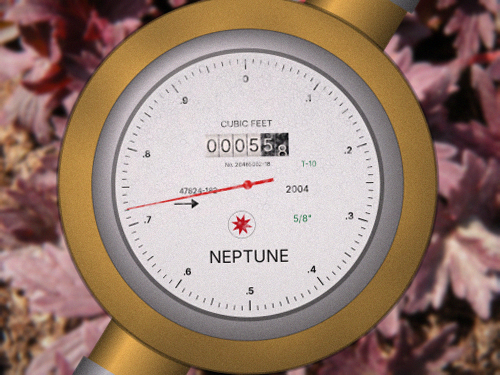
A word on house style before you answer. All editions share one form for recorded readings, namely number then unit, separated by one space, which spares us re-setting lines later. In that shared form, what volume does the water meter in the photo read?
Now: 557.72 ft³
